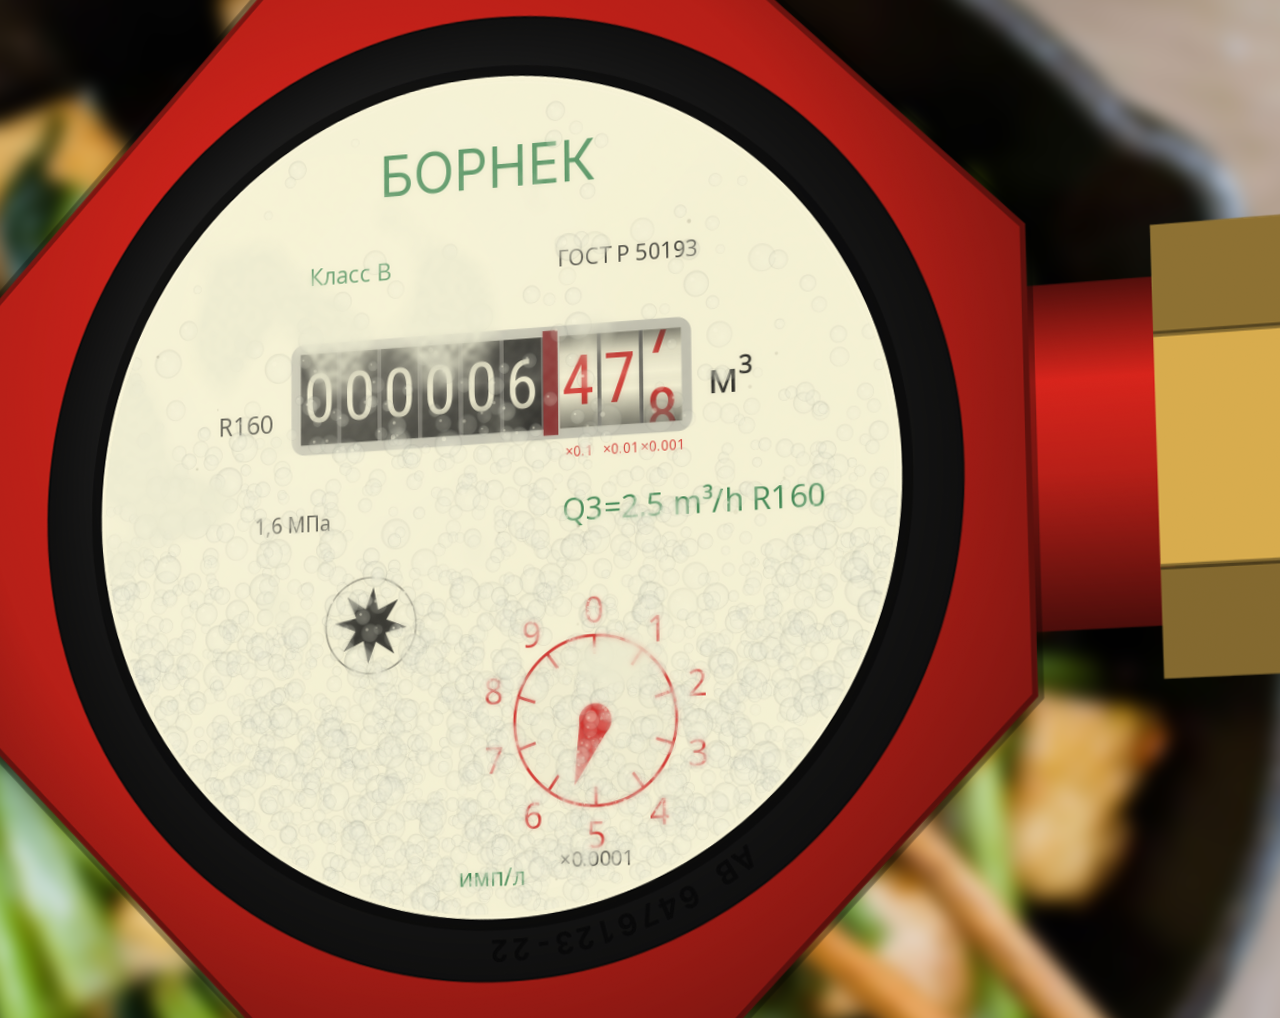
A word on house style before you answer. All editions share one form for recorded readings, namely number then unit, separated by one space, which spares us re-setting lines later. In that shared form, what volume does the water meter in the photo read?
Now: 6.4775 m³
